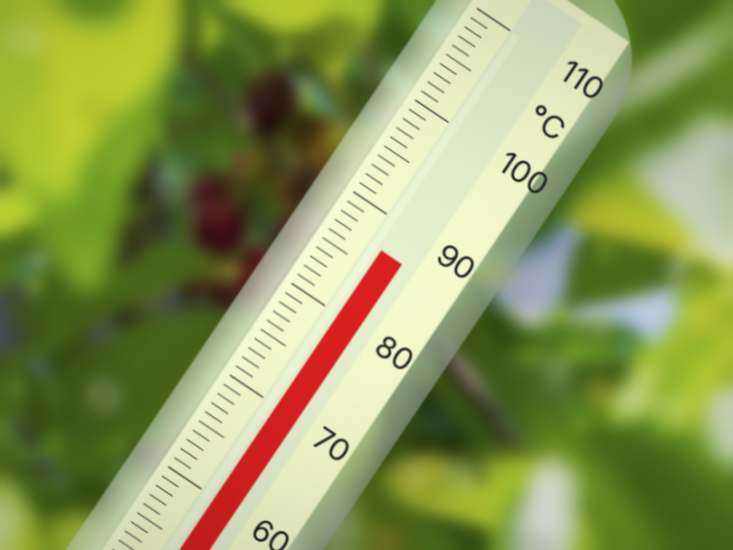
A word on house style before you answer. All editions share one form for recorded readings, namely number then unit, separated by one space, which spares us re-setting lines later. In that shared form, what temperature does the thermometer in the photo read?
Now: 87 °C
